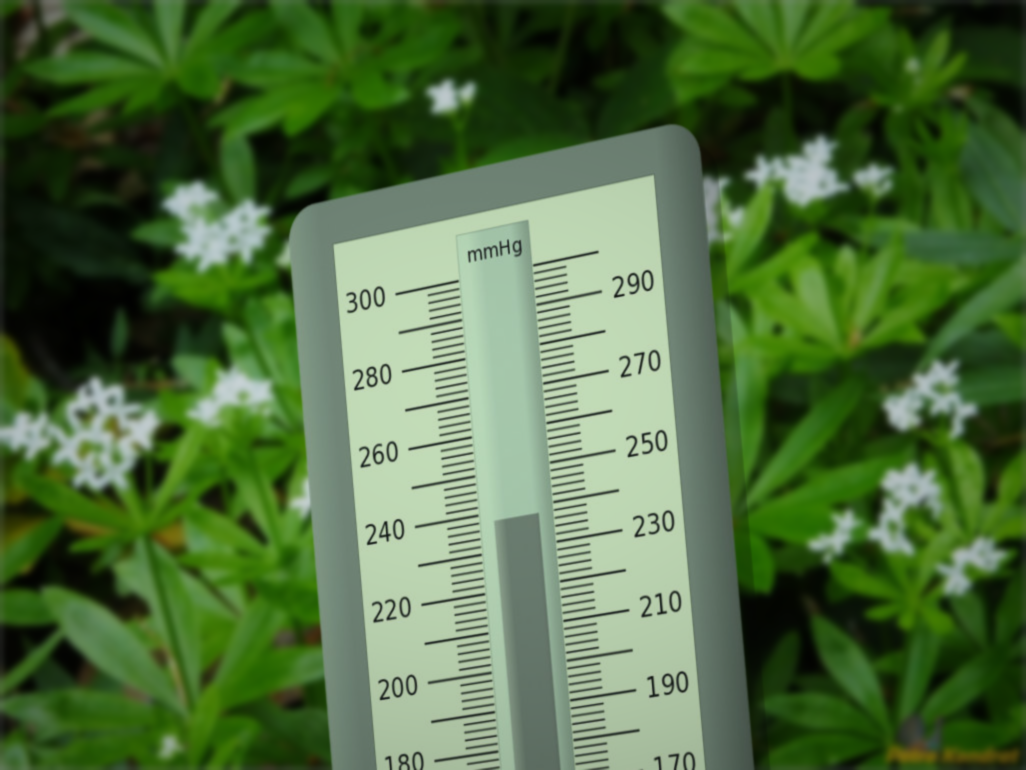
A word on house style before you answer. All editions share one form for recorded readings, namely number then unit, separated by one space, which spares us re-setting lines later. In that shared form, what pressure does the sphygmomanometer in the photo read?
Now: 238 mmHg
